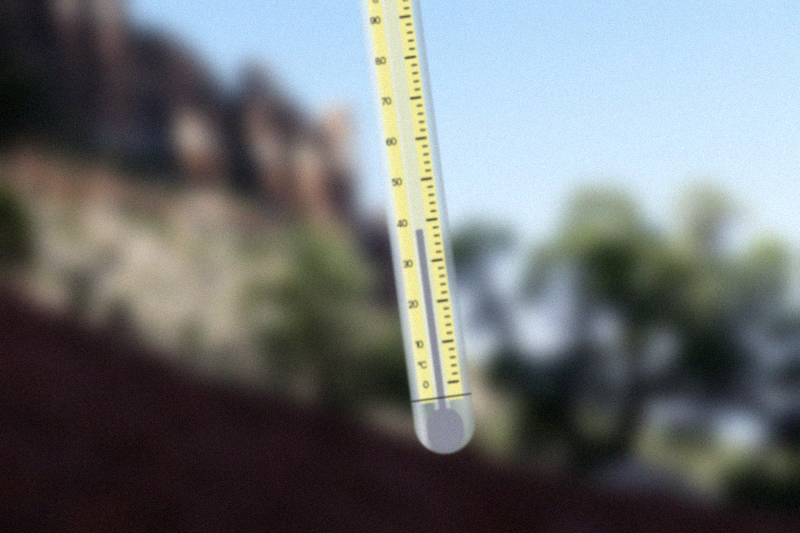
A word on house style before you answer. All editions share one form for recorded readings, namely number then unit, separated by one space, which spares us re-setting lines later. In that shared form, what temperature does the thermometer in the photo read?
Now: 38 °C
